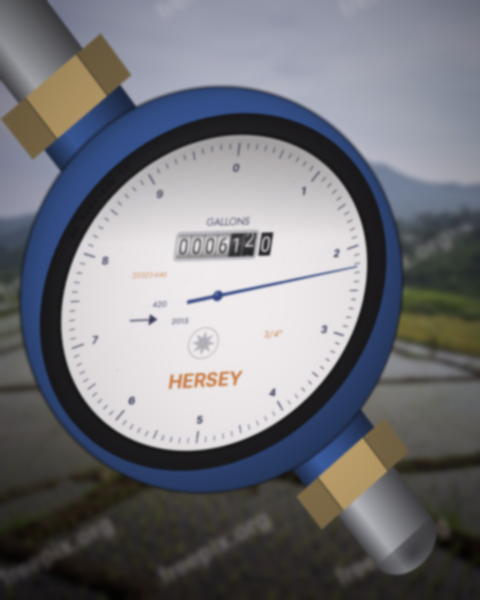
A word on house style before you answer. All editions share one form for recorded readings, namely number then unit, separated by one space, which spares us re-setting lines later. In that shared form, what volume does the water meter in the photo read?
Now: 6122.2 gal
